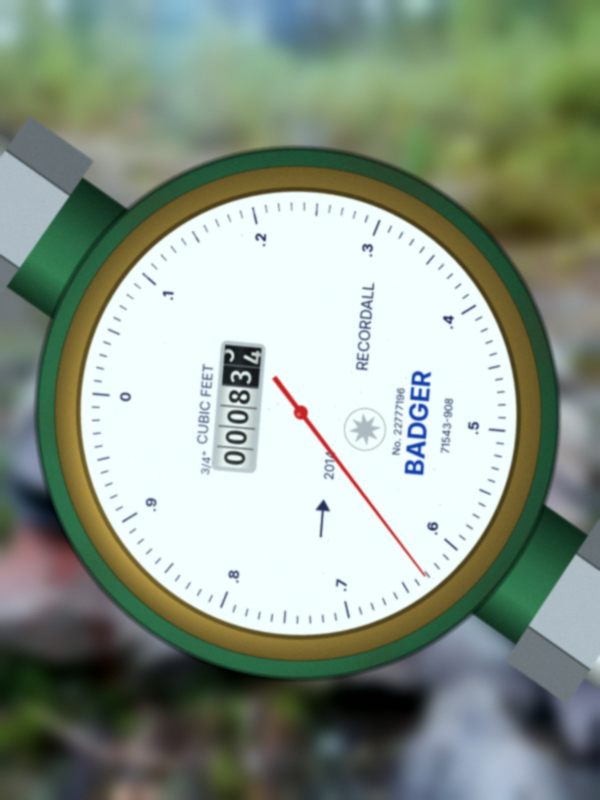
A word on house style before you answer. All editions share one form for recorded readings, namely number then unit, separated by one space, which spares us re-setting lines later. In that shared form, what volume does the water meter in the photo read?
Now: 833.63 ft³
